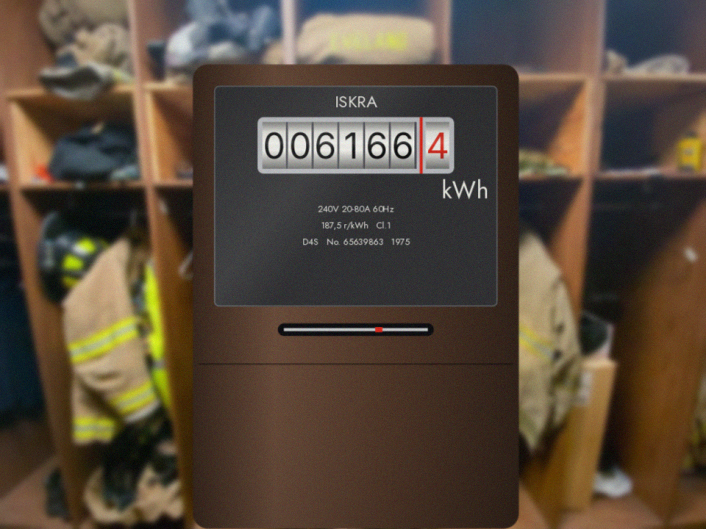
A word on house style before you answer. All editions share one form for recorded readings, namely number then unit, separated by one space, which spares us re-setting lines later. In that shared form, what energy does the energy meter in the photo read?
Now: 6166.4 kWh
